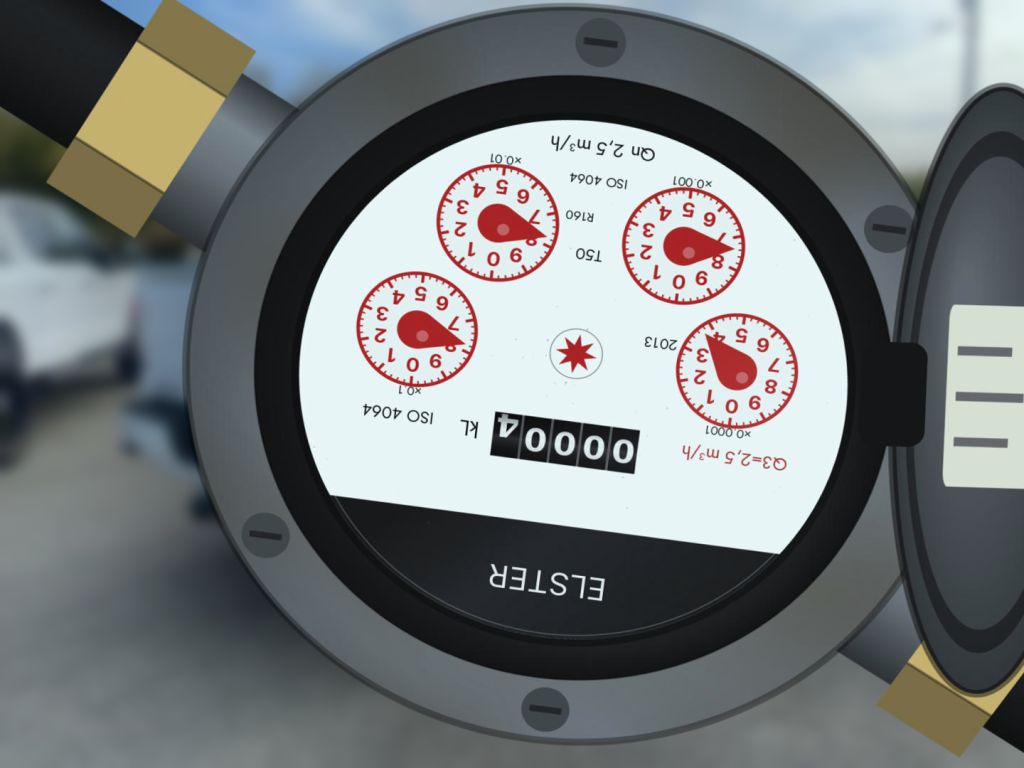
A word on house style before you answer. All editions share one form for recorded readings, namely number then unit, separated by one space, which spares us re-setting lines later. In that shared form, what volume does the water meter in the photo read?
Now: 3.7773 kL
